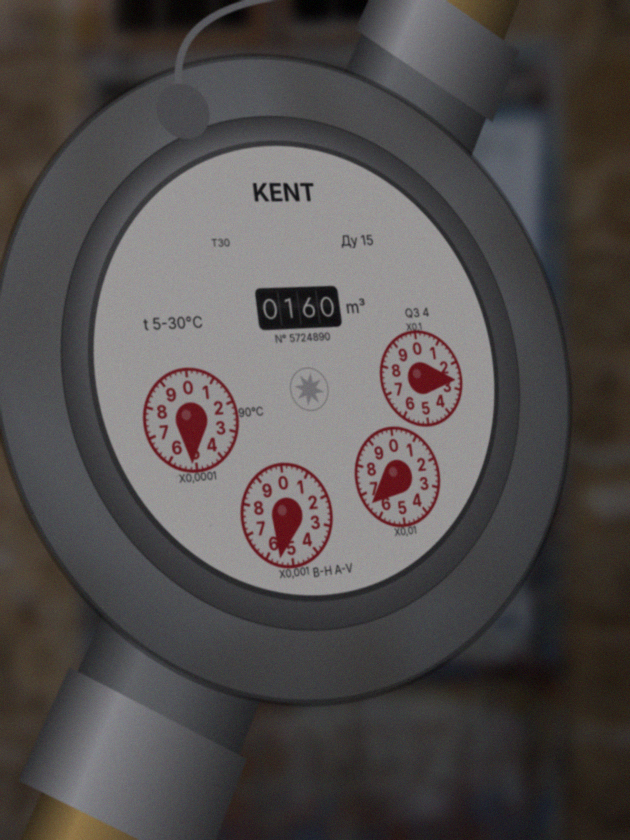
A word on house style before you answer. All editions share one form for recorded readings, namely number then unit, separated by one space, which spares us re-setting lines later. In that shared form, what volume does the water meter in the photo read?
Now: 160.2655 m³
